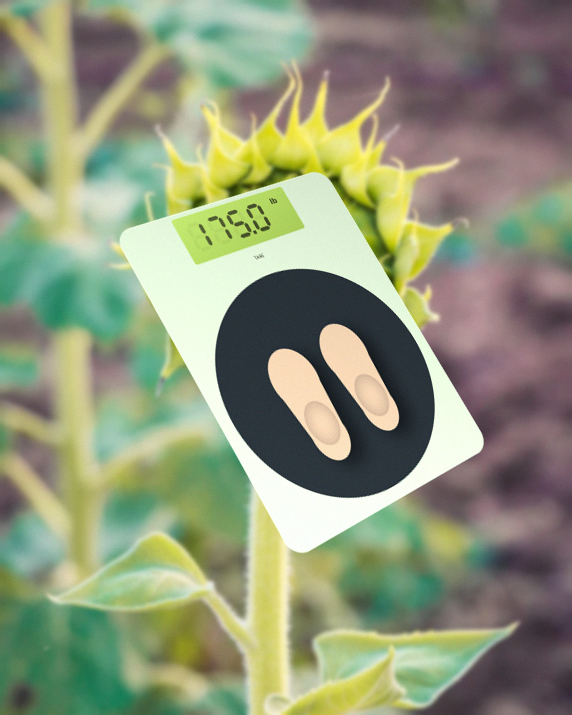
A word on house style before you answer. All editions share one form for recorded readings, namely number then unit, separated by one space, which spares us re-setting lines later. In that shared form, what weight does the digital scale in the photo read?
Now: 175.0 lb
